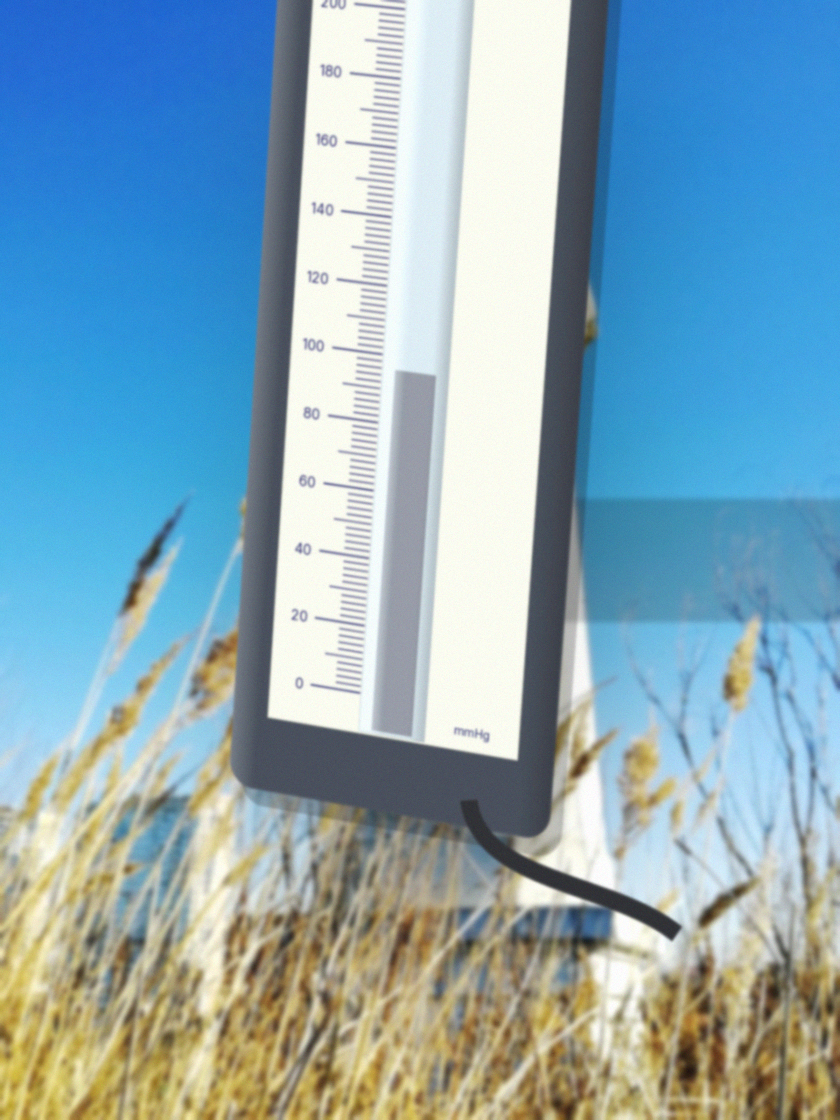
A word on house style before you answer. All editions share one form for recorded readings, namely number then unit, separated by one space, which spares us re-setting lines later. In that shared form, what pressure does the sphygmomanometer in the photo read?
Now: 96 mmHg
